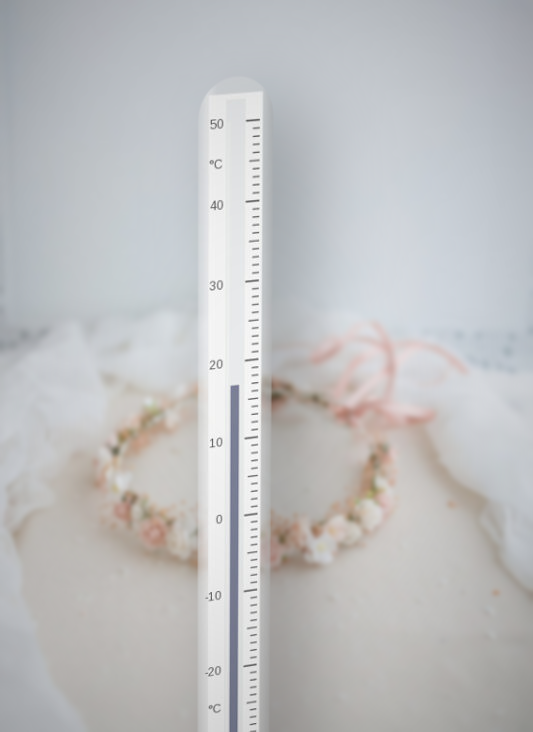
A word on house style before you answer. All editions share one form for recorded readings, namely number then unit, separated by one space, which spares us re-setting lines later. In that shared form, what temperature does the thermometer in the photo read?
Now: 17 °C
